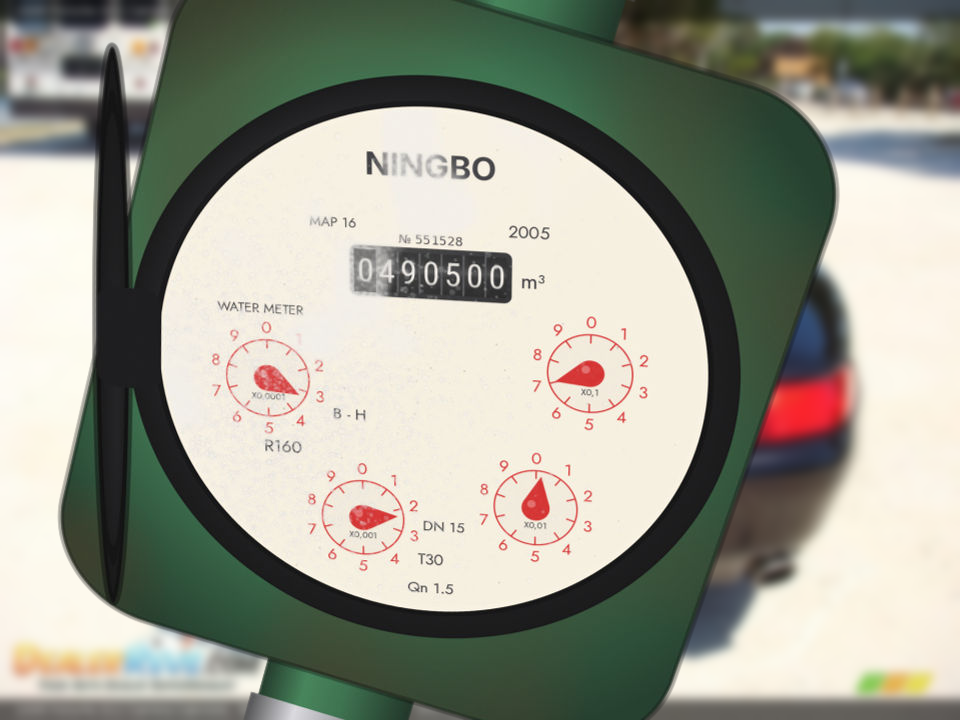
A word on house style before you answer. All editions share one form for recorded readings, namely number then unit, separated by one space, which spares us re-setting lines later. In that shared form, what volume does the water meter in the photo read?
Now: 490500.7023 m³
